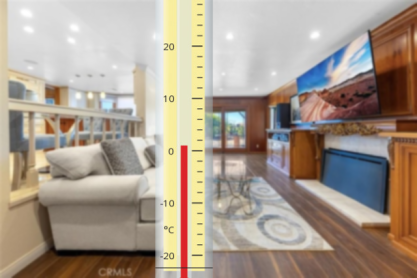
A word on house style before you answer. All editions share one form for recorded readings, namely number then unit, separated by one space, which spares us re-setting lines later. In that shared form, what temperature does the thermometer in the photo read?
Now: 1 °C
